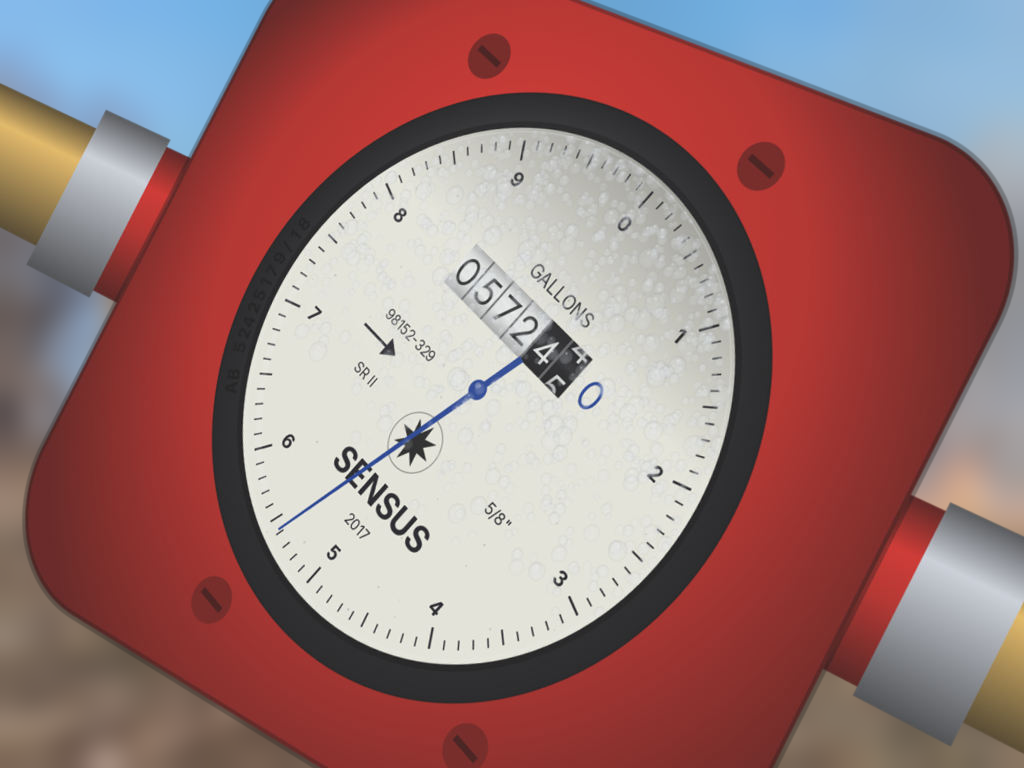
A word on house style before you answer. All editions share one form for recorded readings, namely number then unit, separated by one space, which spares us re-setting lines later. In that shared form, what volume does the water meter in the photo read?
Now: 572445.4 gal
